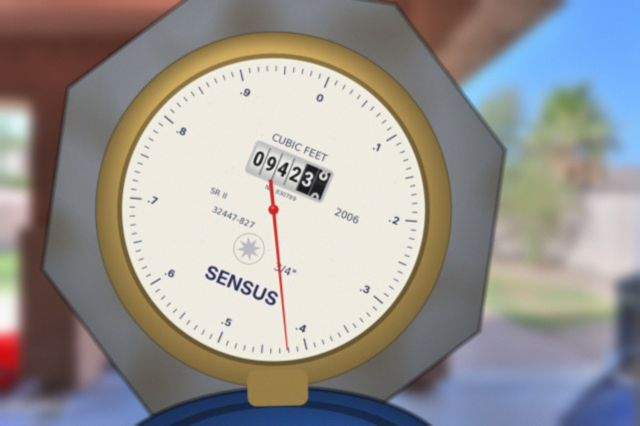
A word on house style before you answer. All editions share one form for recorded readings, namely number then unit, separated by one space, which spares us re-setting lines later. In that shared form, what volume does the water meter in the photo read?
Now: 94238.42 ft³
